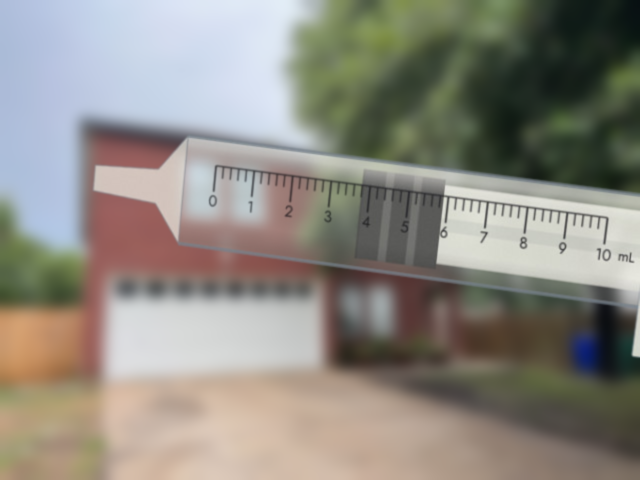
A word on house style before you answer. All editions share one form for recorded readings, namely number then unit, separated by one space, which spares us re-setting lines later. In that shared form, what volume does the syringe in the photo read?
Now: 3.8 mL
